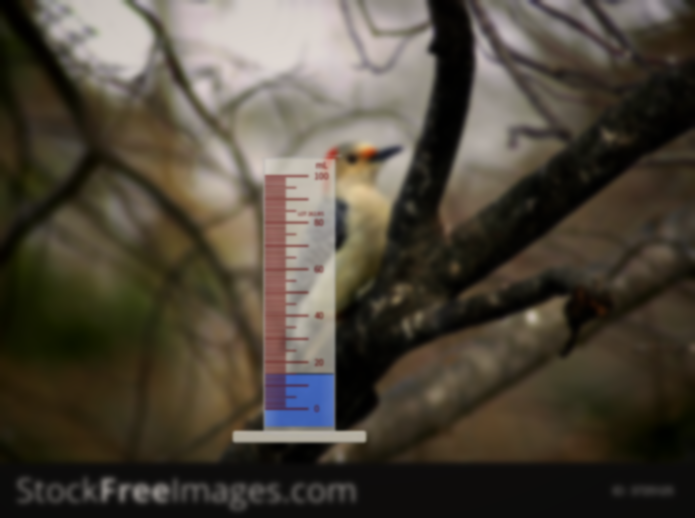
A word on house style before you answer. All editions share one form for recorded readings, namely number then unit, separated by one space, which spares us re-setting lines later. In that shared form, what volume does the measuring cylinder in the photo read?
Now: 15 mL
